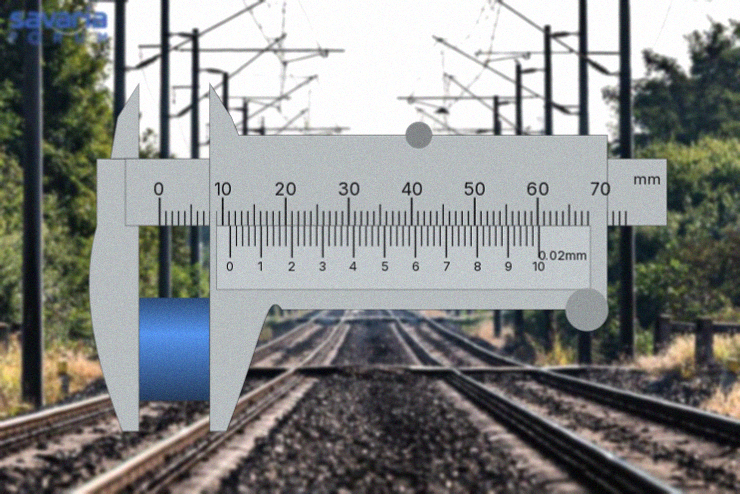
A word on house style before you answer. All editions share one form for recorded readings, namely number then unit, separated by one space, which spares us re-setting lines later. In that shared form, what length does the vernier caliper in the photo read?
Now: 11.2 mm
